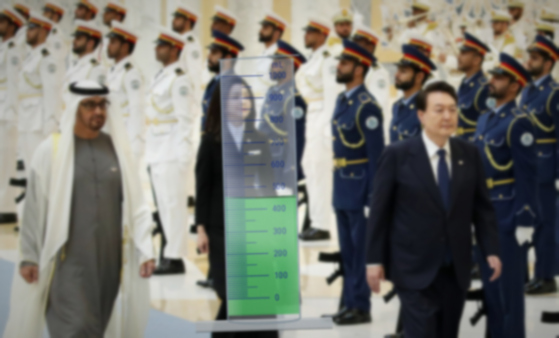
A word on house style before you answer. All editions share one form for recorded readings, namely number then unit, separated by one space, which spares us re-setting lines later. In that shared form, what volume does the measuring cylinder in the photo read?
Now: 450 mL
